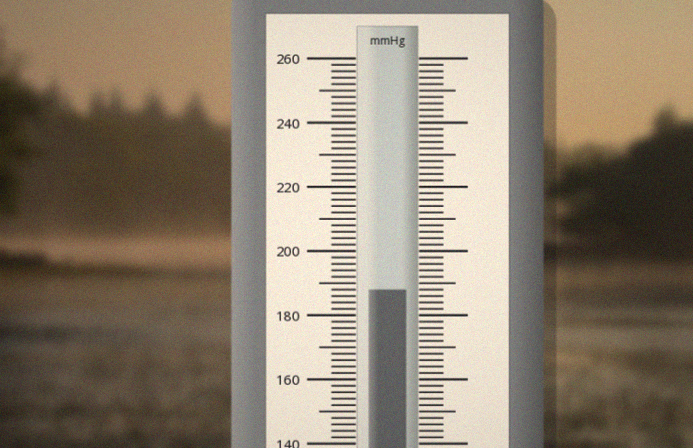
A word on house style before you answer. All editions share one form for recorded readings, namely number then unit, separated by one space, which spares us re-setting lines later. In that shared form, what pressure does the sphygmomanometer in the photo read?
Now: 188 mmHg
